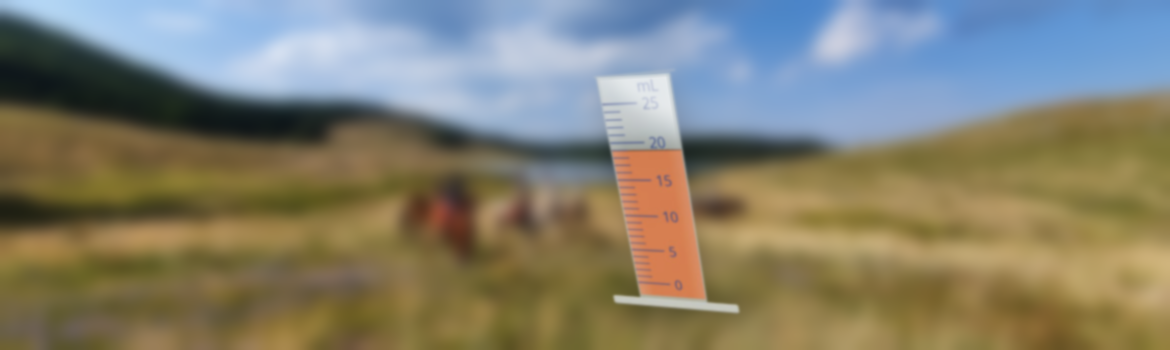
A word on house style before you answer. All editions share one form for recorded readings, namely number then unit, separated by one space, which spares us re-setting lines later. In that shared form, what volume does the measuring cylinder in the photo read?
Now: 19 mL
